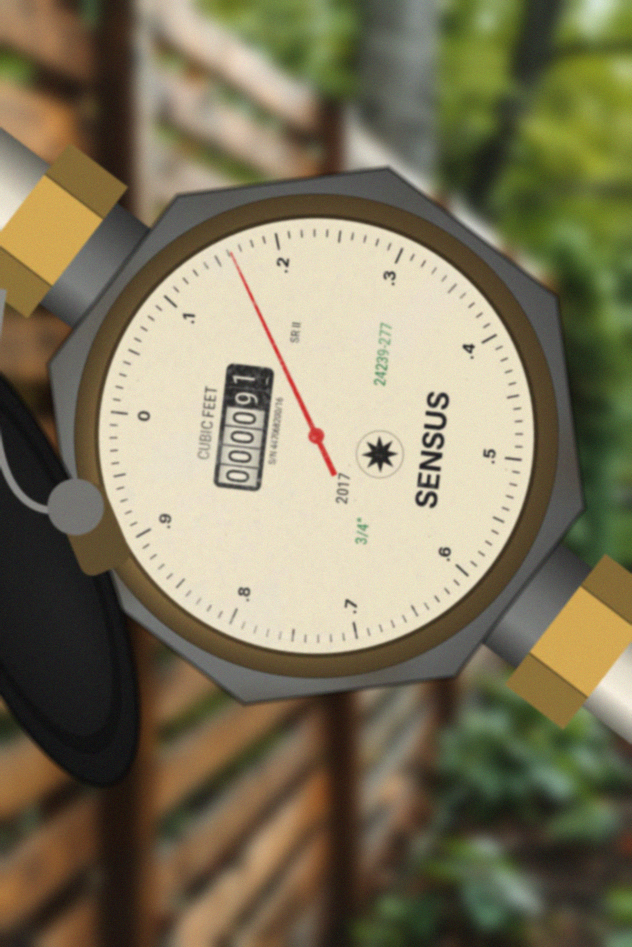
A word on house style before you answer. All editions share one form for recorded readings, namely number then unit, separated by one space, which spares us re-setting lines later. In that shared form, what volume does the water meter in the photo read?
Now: 91.16 ft³
